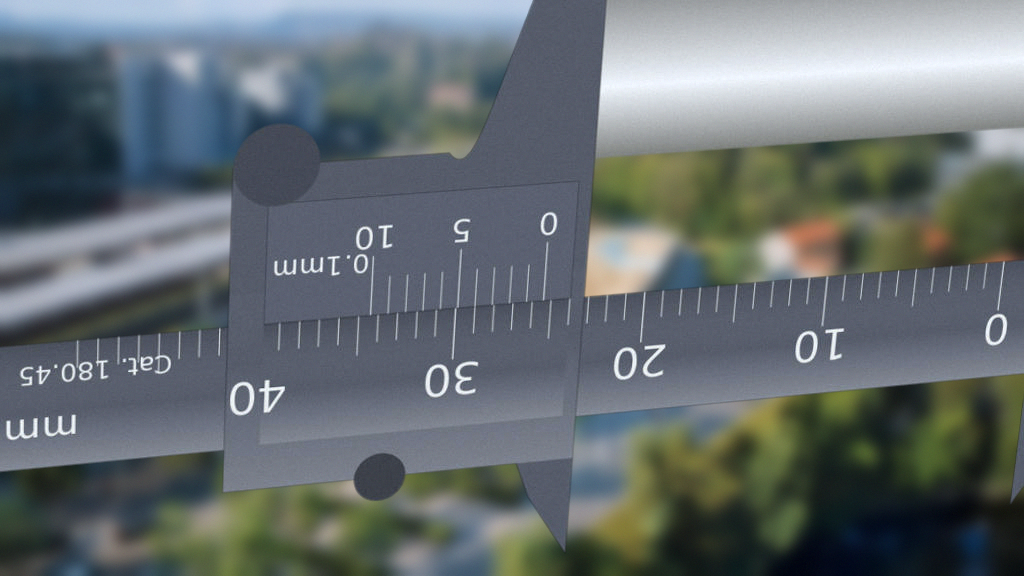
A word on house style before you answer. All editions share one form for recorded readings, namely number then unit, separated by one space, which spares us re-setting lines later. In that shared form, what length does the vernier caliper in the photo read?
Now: 25.4 mm
